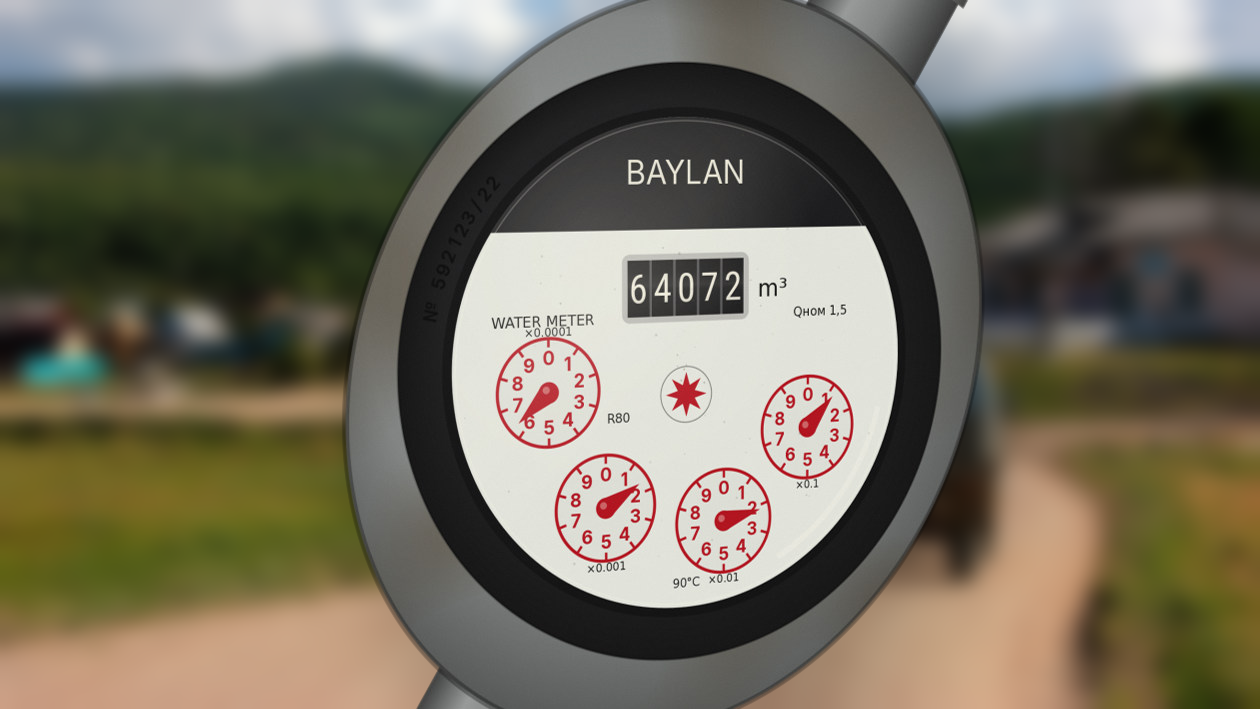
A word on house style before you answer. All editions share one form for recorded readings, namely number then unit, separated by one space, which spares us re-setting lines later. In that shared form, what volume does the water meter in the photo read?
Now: 64072.1216 m³
